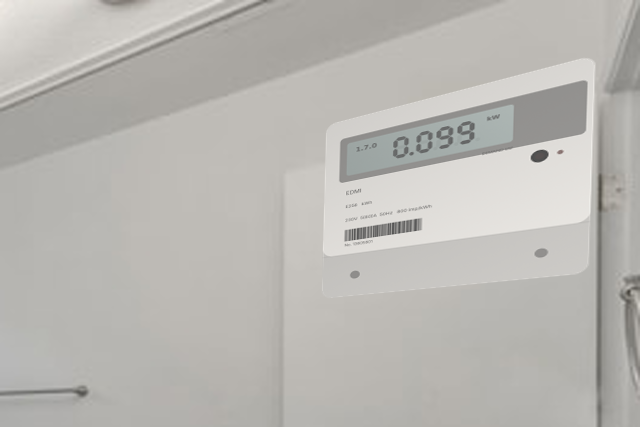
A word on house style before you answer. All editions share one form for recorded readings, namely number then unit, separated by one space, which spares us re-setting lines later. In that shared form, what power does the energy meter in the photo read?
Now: 0.099 kW
